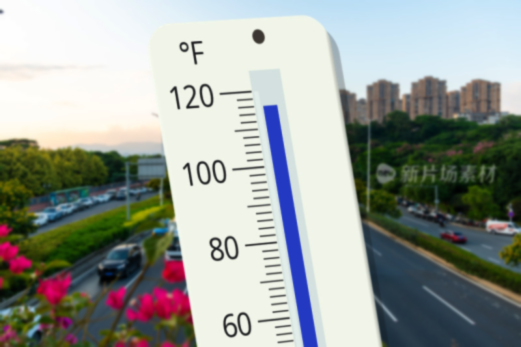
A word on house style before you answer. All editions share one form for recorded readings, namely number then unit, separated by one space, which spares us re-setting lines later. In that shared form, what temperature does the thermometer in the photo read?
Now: 116 °F
